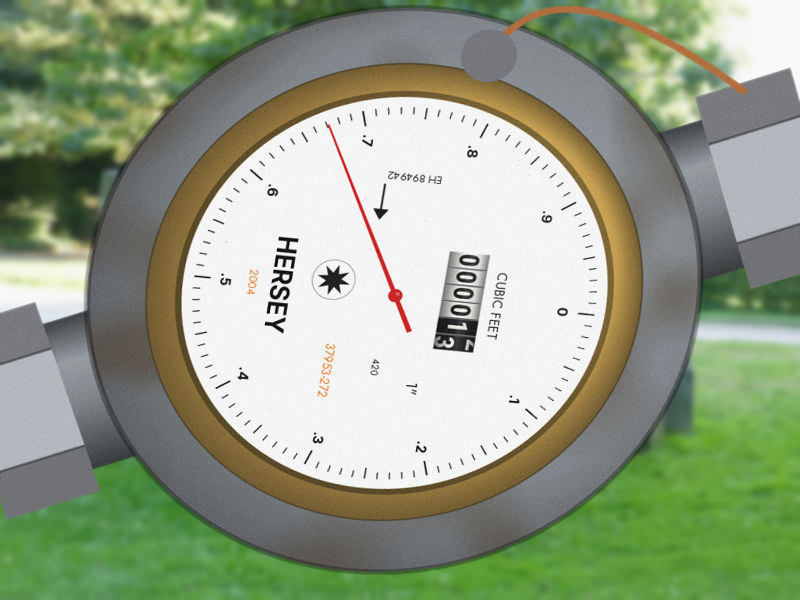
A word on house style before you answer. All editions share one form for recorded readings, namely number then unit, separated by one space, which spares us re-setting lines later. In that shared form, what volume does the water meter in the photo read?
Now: 12.67 ft³
